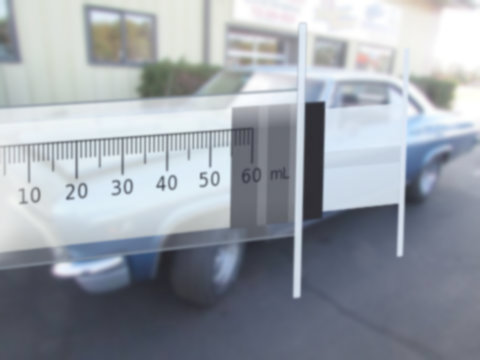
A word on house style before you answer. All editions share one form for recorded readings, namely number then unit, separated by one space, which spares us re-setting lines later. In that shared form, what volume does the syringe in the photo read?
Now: 55 mL
